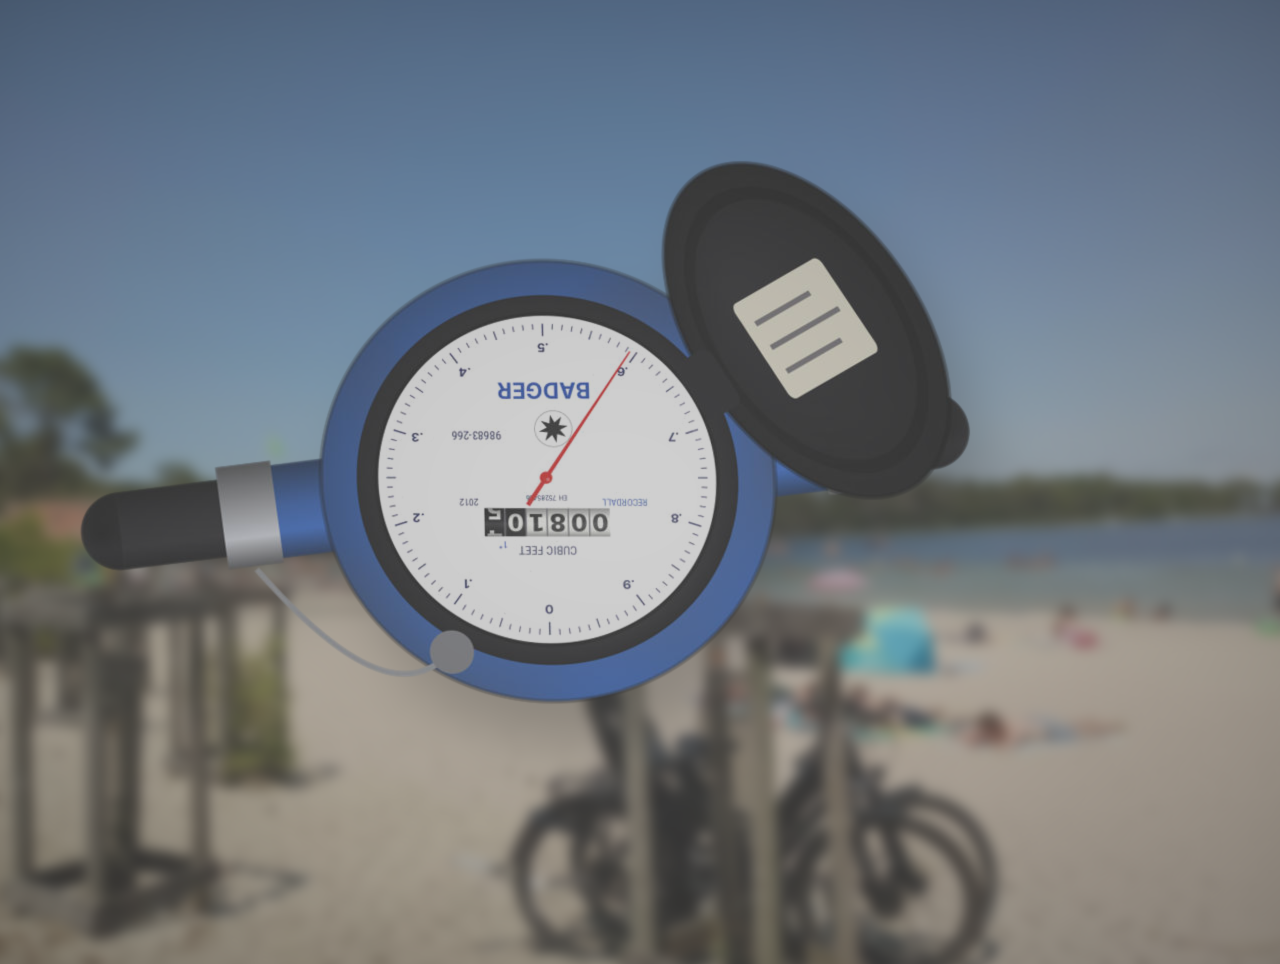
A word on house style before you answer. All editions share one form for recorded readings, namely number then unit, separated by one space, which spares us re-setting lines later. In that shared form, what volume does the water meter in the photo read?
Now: 8104.59 ft³
